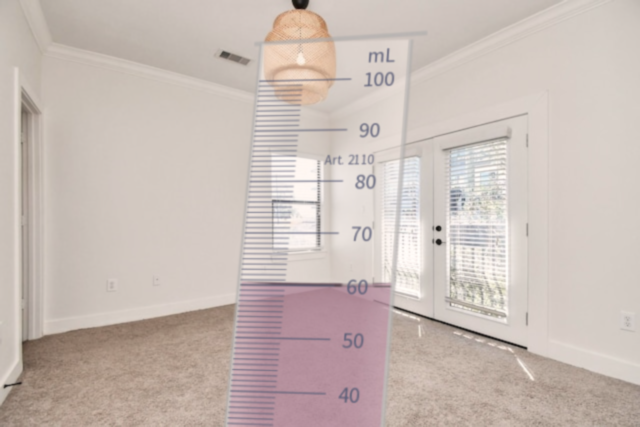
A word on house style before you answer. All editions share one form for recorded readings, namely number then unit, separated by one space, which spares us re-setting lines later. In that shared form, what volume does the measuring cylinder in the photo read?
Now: 60 mL
